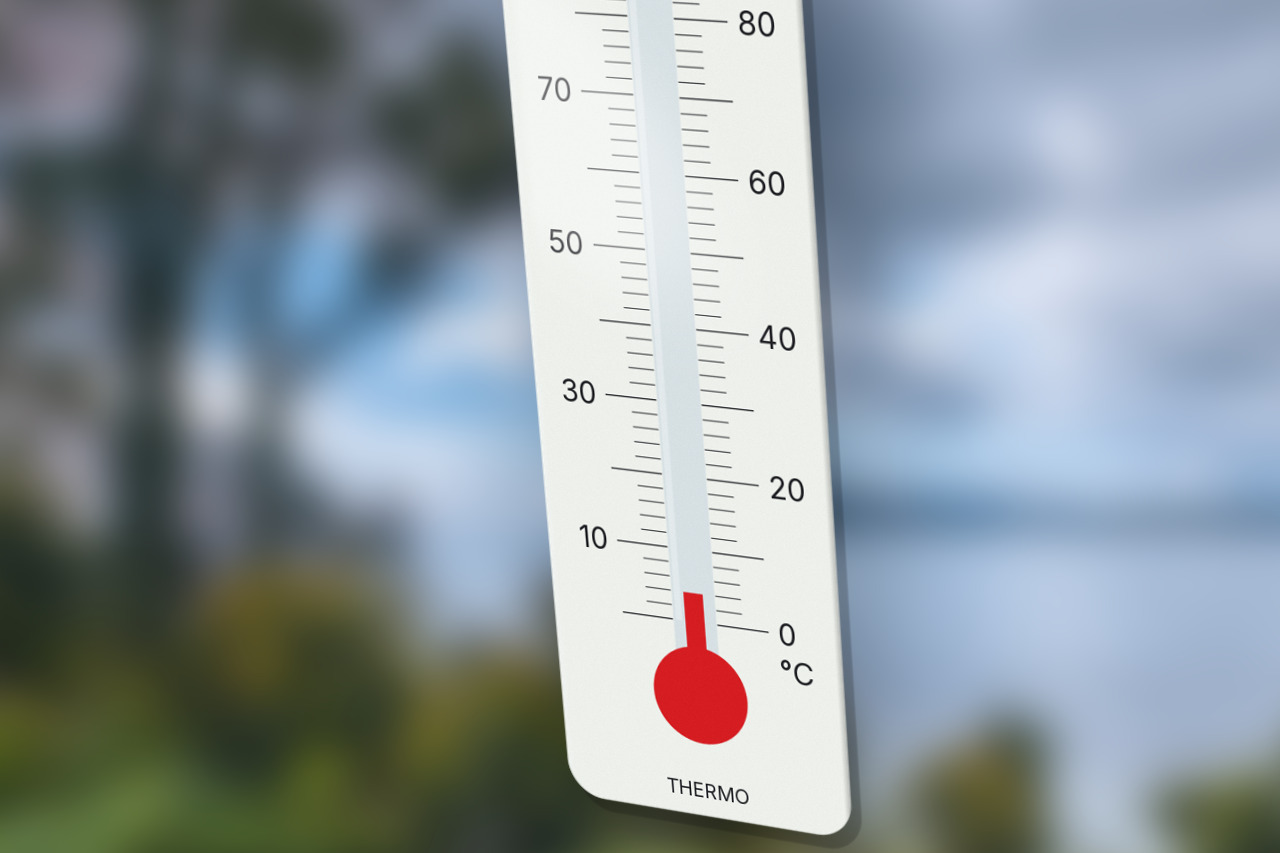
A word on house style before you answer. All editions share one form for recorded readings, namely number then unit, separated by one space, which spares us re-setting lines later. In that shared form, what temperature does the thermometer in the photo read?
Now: 4 °C
